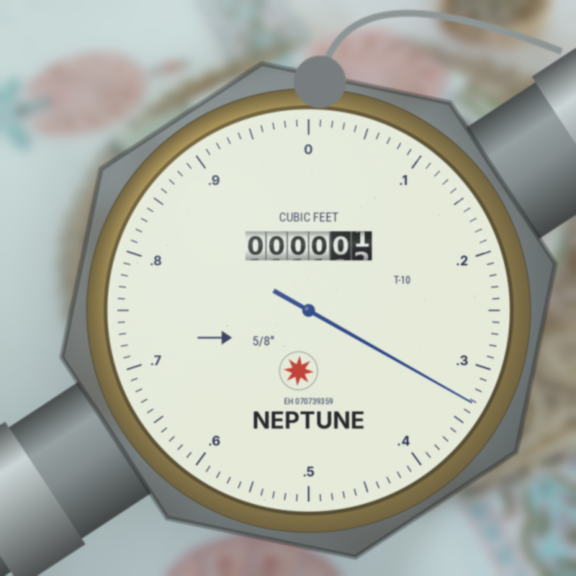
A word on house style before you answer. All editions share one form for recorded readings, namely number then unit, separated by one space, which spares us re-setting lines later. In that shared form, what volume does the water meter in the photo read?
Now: 1.33 ft³
